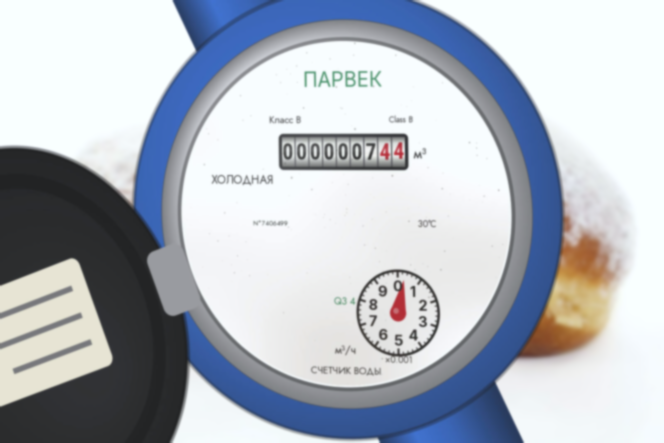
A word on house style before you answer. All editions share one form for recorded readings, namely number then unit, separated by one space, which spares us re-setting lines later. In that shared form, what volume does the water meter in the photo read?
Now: 7.440 m³
